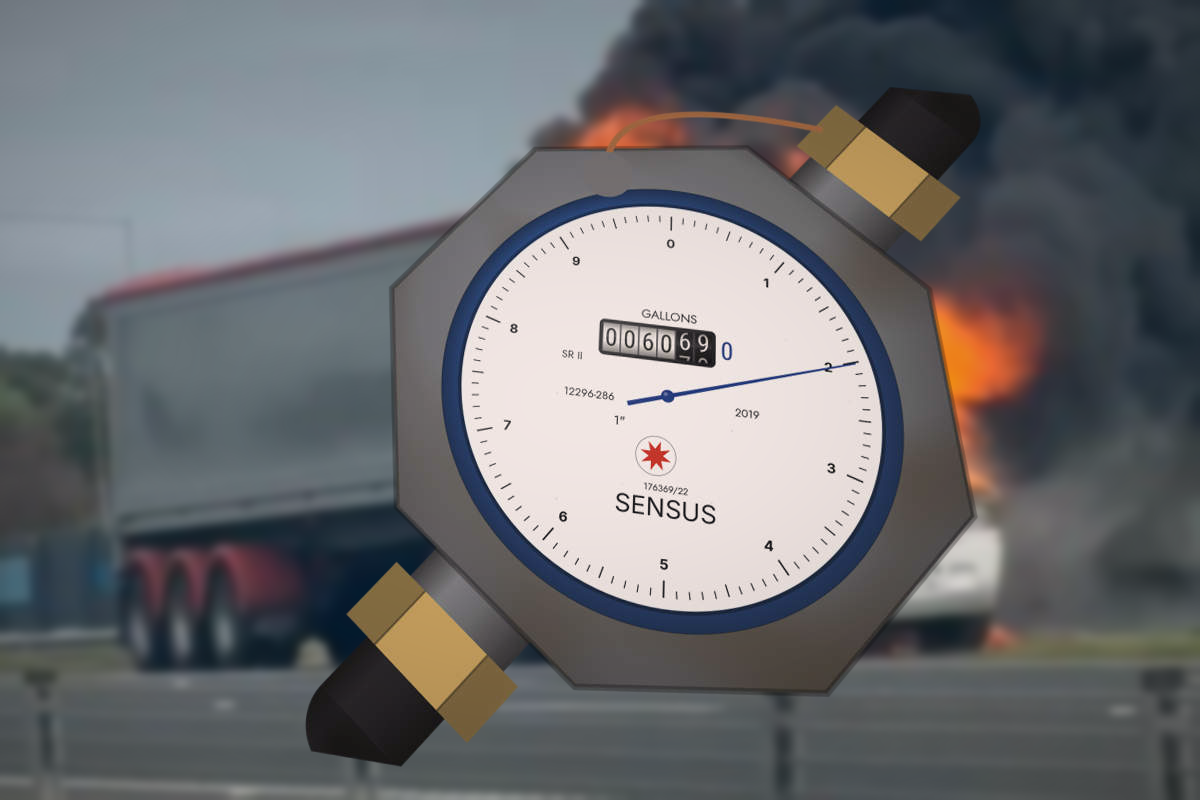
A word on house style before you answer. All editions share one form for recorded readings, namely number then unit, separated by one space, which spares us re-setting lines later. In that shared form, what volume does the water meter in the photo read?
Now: 60692.0 gal
